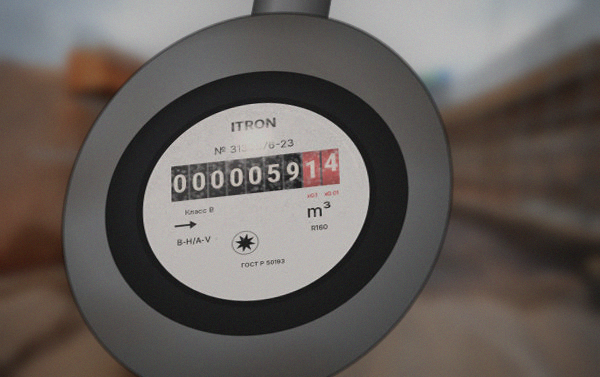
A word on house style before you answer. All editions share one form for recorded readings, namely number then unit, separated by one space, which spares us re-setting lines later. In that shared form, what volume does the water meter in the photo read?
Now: 59.14 m³
